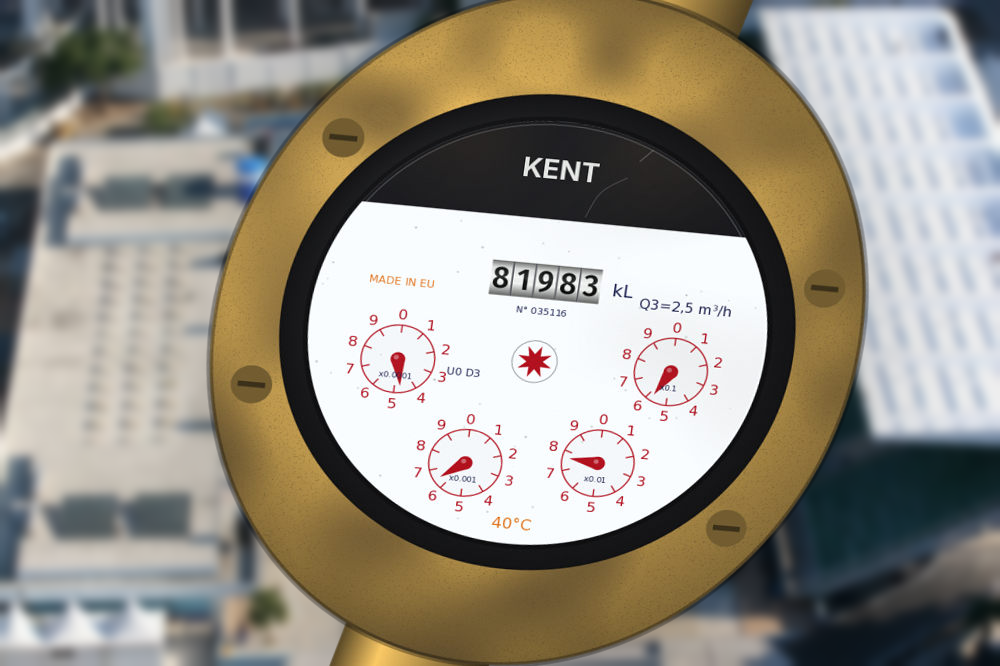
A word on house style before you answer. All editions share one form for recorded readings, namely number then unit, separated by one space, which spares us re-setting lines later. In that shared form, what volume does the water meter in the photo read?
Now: 81983.5764 kL
